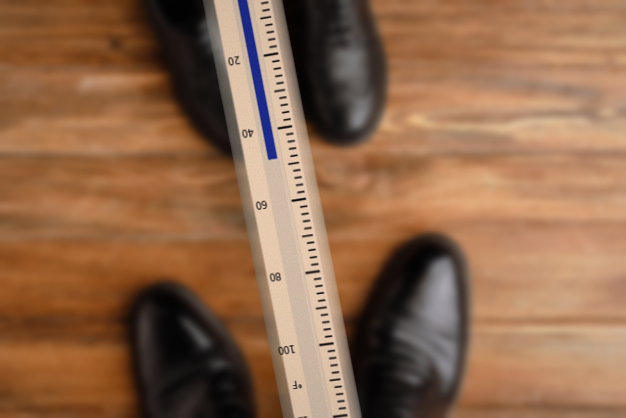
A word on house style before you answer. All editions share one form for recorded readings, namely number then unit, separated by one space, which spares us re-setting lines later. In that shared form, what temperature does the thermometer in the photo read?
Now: 48 °F
